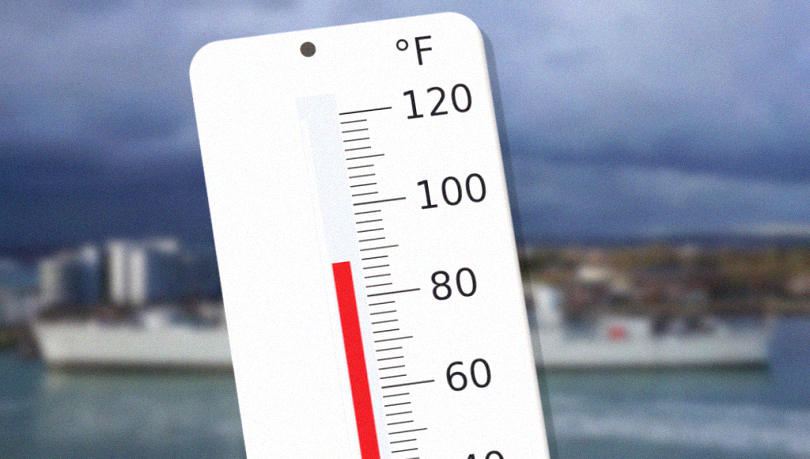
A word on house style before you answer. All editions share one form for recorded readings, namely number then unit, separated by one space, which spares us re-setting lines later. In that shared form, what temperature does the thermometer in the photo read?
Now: 88 °F
